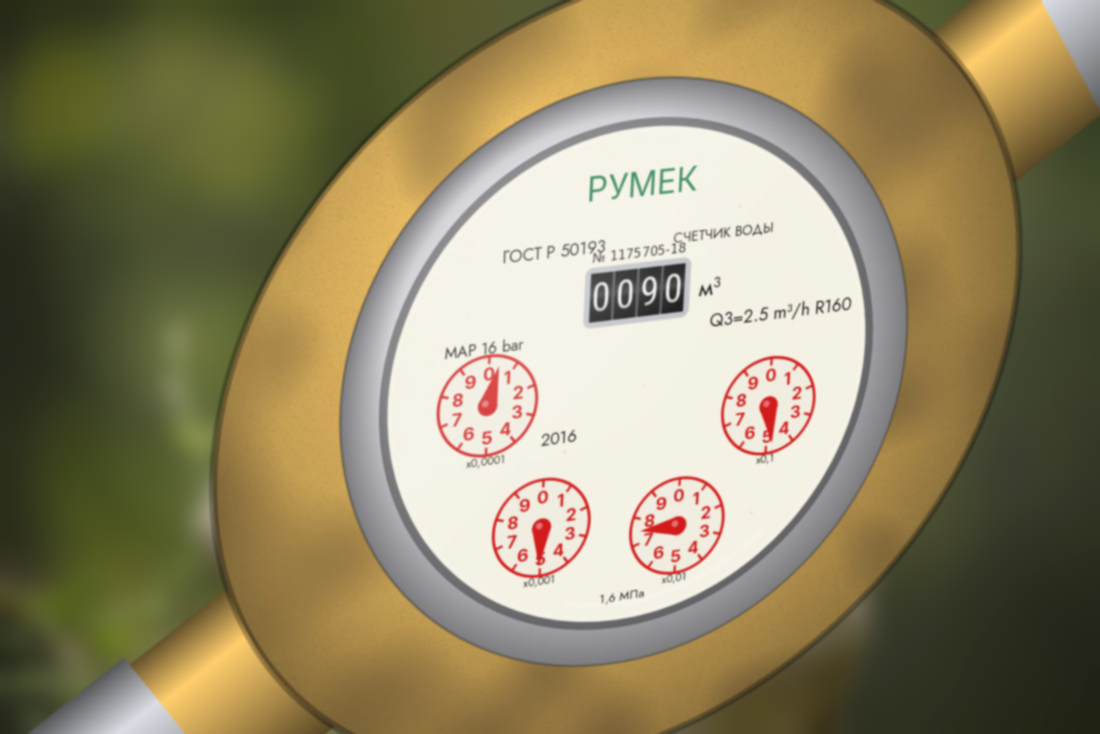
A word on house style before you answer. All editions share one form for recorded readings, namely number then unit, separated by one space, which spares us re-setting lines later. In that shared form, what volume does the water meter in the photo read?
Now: 90.4750 m³
